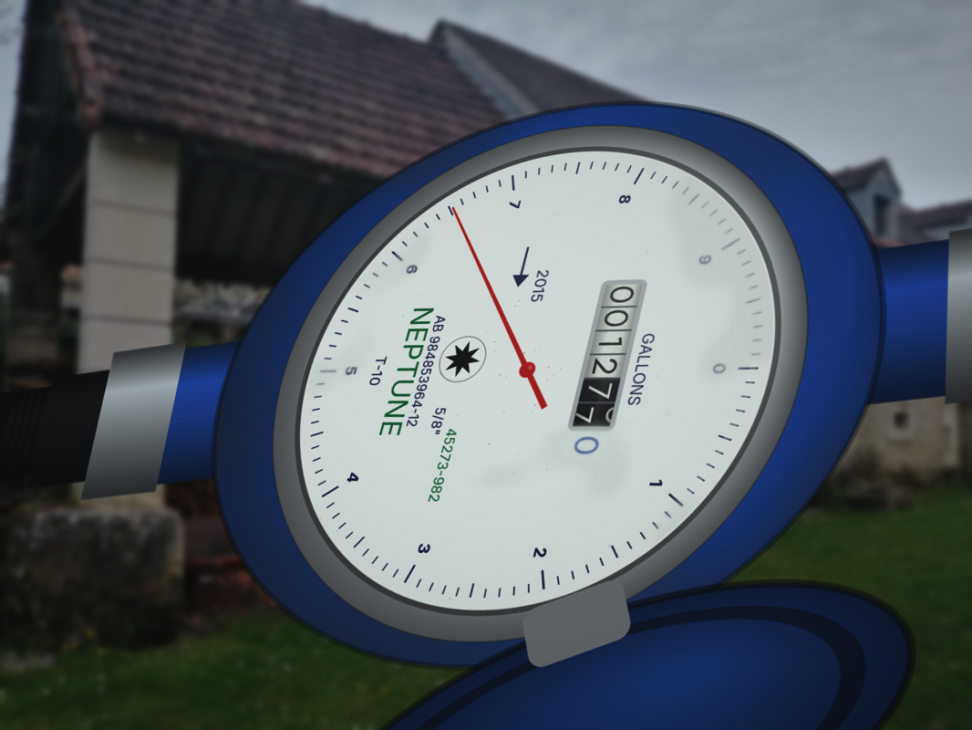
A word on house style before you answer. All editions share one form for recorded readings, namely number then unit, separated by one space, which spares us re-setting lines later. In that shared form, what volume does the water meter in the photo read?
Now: 12766.5 gal
